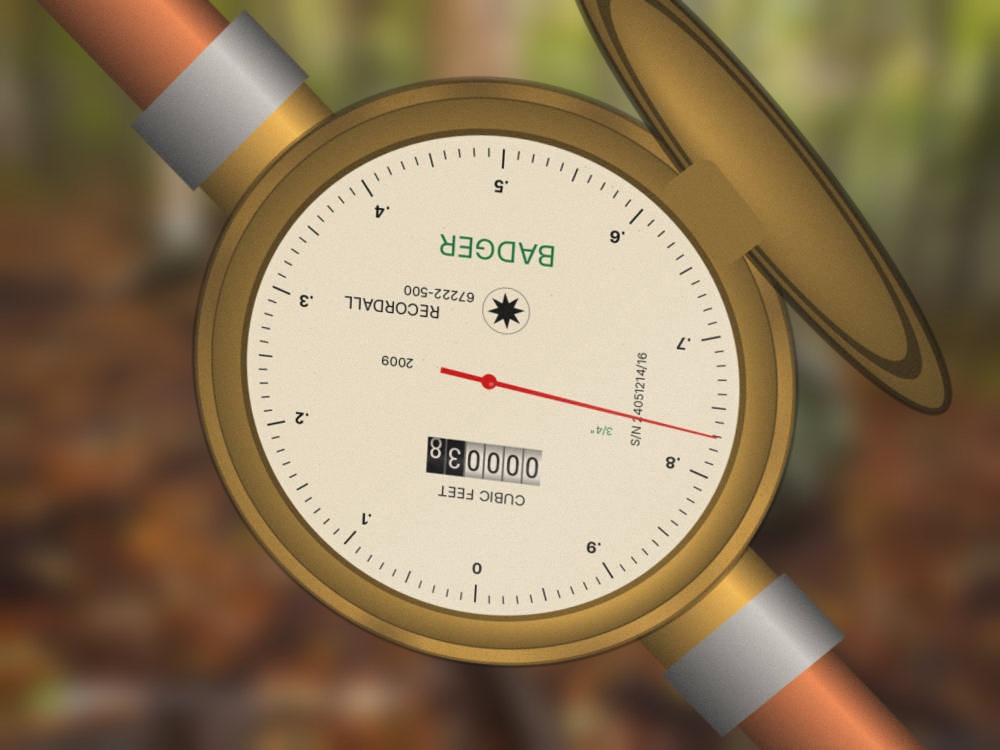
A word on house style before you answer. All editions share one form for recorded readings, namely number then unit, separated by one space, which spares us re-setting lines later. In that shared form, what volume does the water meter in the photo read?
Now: 37.77 ft³
